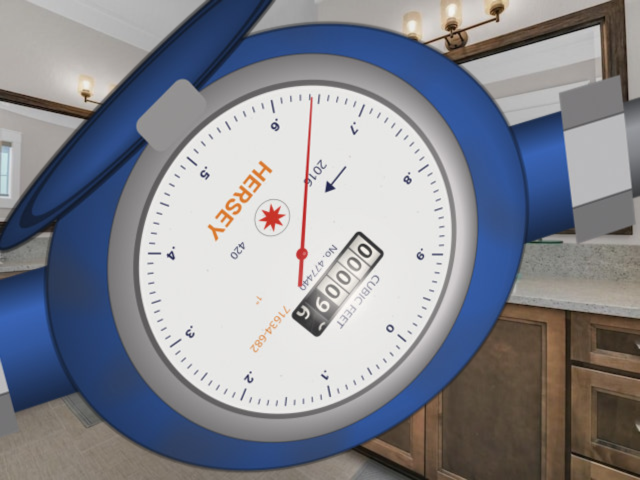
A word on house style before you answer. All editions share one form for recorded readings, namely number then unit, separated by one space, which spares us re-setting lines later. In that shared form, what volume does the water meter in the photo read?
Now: 95.64 ft³
